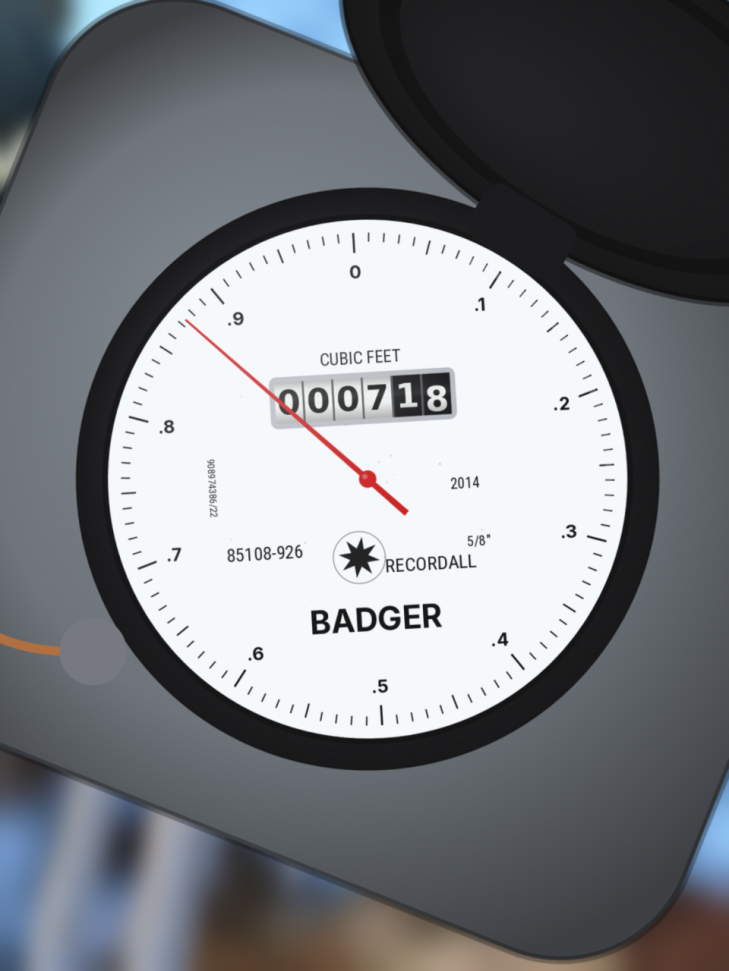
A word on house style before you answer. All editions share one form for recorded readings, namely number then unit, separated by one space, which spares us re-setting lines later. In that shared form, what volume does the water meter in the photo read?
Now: 717.87 ft³
